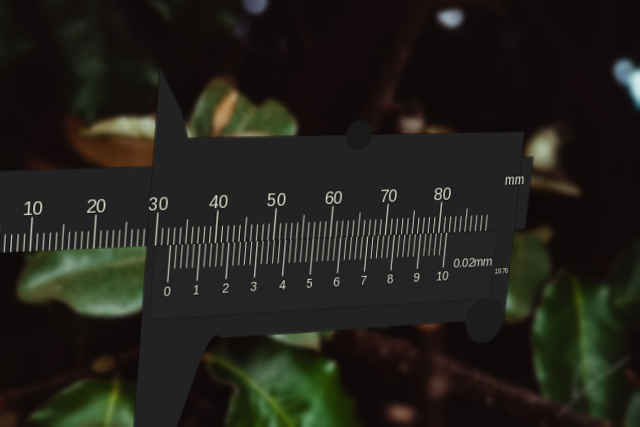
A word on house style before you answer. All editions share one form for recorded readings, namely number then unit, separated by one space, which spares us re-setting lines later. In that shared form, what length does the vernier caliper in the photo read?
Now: 32.5 mm
